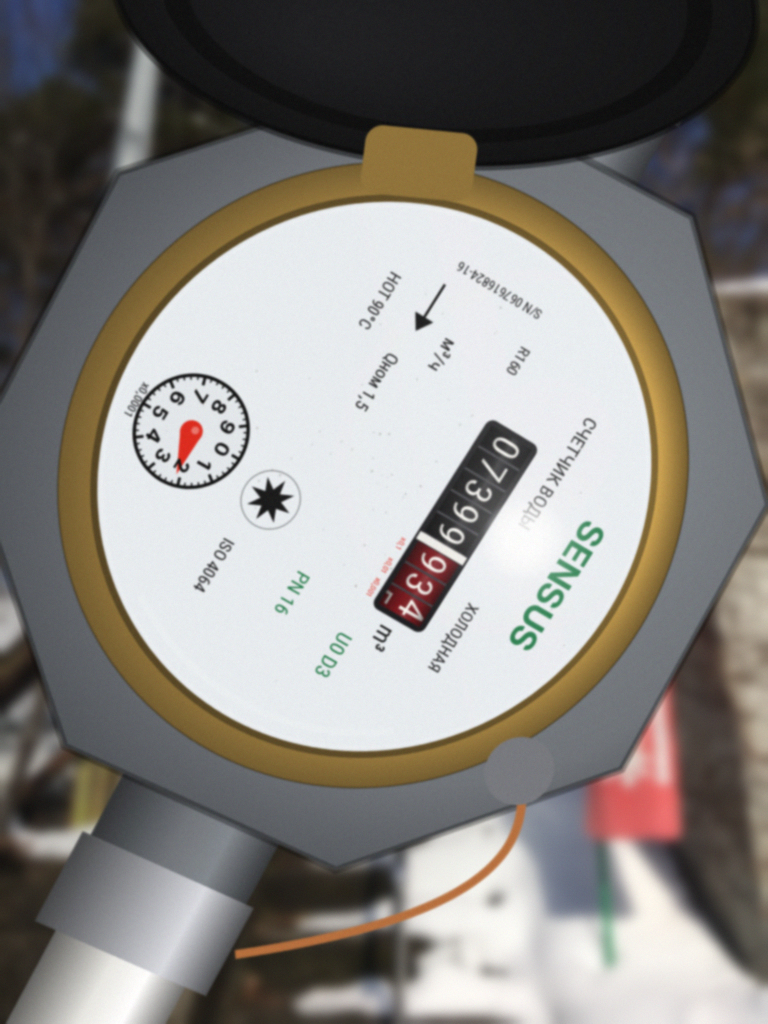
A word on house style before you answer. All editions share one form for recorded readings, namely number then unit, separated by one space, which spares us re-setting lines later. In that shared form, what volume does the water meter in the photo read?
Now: 7399.9342 m³
